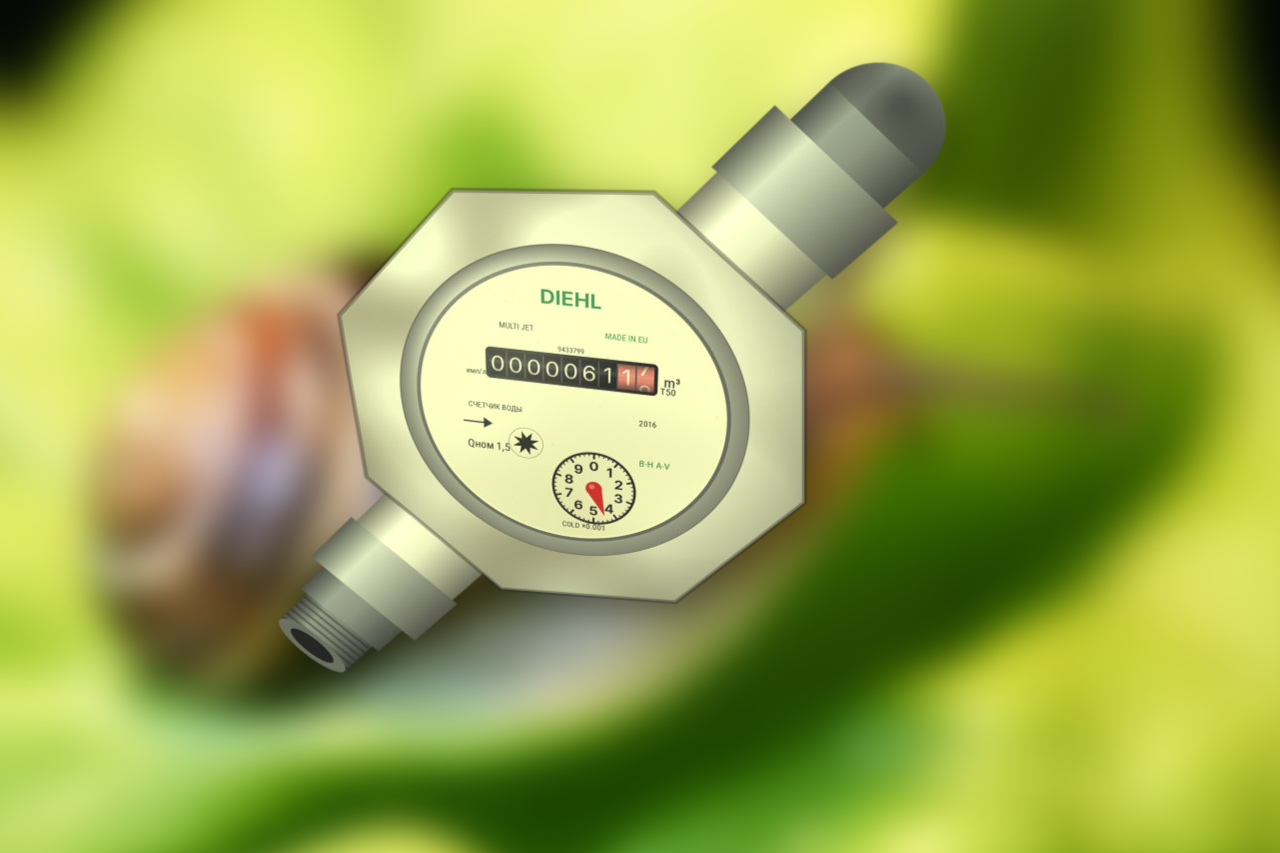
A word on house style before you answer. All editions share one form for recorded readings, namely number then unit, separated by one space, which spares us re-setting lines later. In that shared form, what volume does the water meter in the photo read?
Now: 61.174 m³
